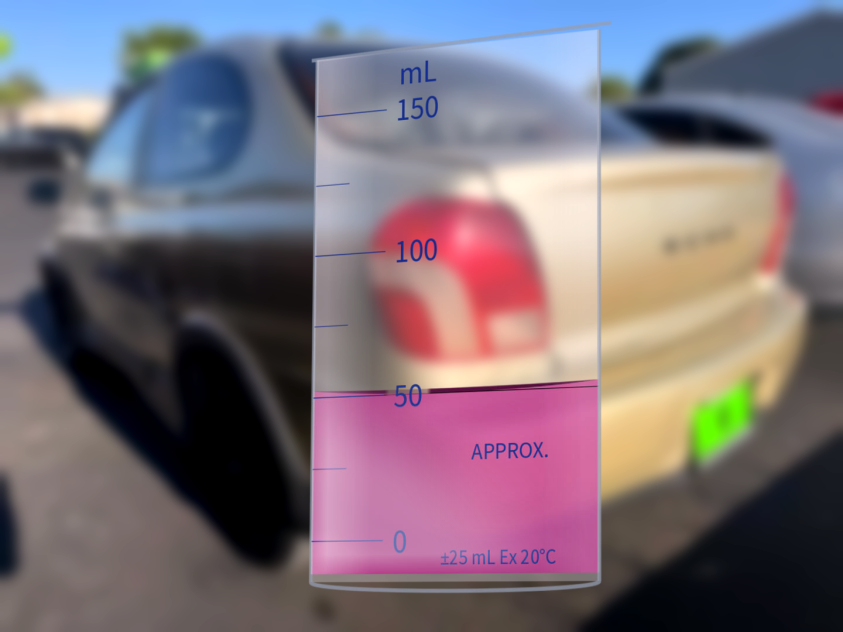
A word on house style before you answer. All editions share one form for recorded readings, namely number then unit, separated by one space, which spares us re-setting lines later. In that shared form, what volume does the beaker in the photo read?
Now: 50 mL
